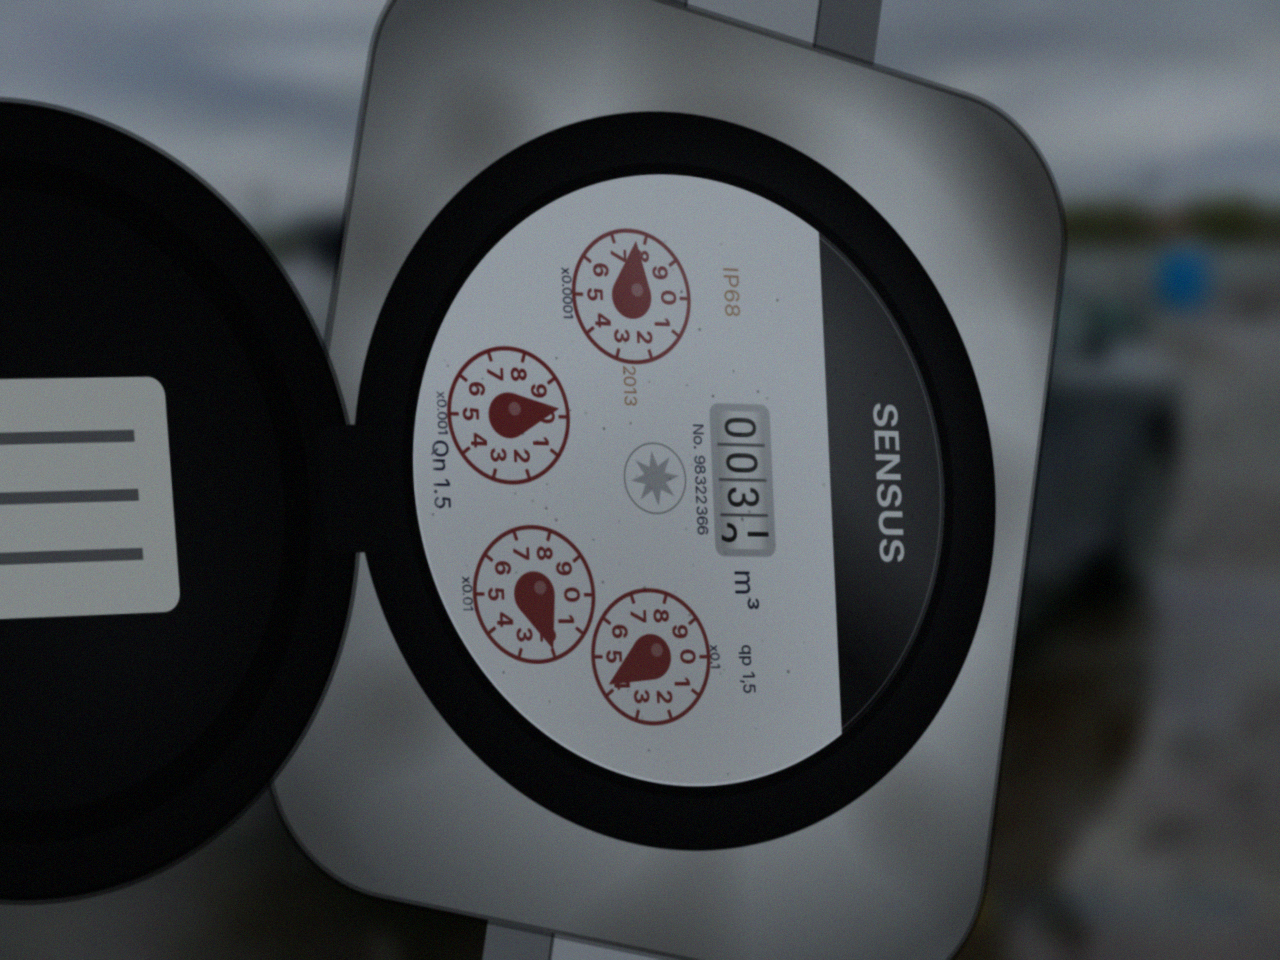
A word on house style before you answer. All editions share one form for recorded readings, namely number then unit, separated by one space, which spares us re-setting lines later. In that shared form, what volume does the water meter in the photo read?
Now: 31.4197 m³
